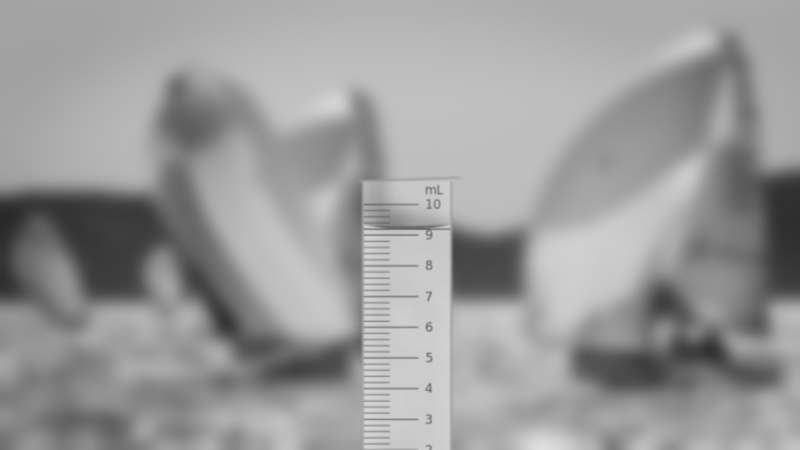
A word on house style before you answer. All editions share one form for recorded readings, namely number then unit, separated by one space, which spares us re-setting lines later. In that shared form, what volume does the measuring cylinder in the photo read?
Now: 9.2 mL
